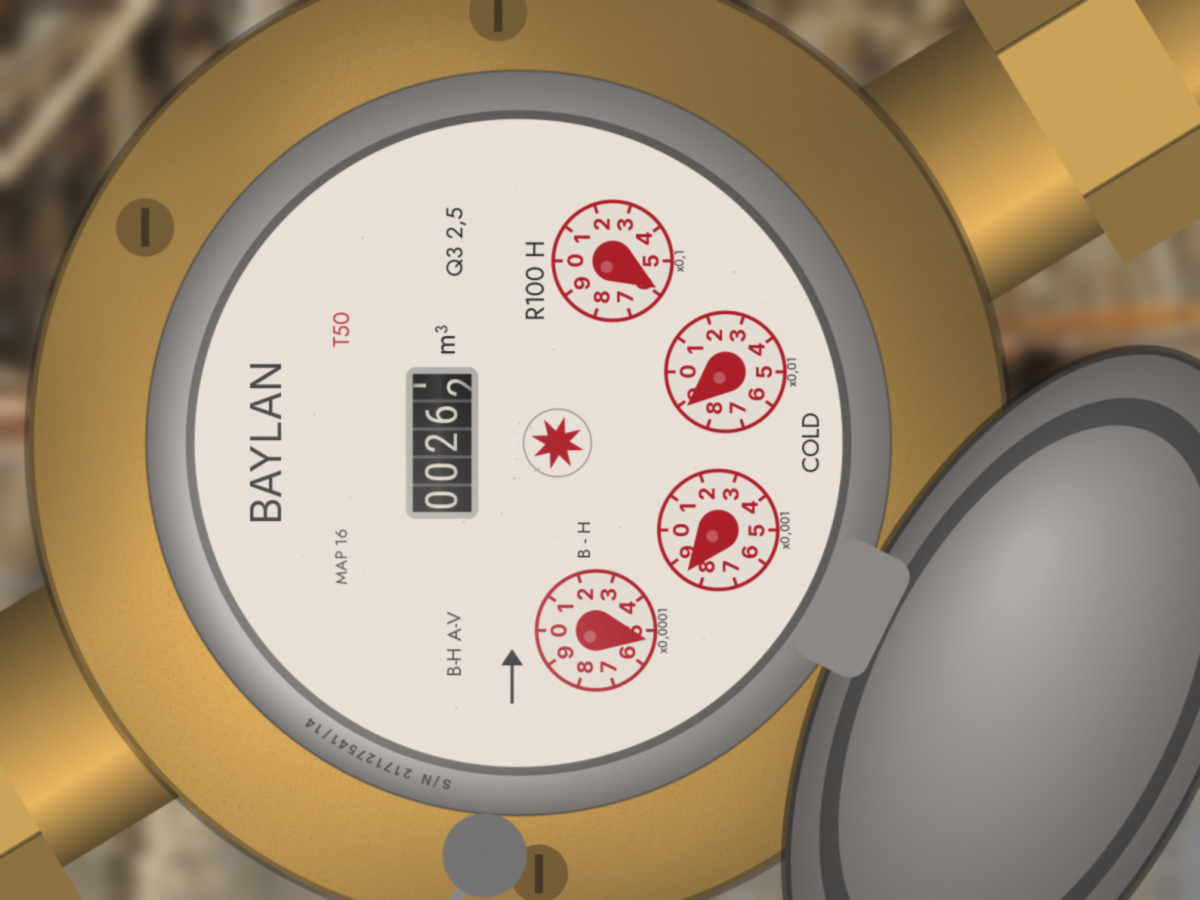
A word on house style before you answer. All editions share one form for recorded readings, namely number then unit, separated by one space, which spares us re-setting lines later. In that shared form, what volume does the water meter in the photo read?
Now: 261.5885 m³
